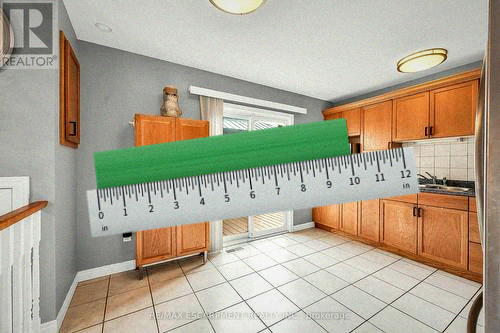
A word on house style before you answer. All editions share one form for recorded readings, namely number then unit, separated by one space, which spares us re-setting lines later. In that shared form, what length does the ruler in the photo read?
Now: 10 in
